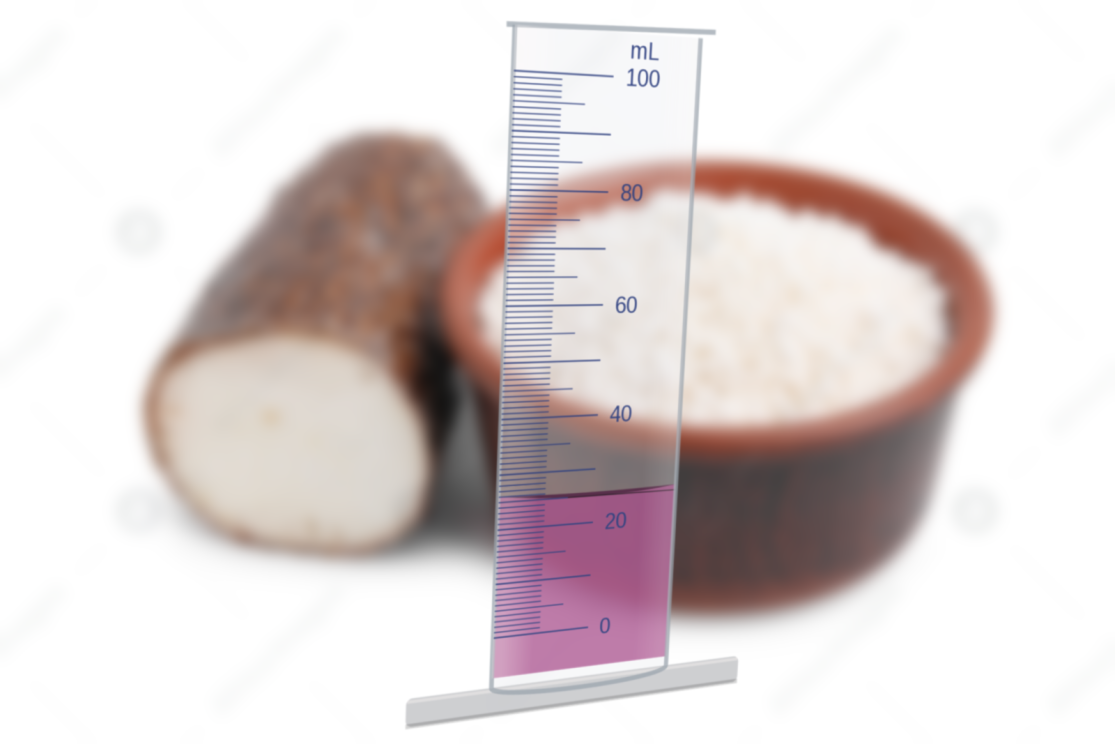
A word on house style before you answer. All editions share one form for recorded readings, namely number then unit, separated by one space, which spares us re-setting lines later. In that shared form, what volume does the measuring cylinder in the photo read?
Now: 25 mL
